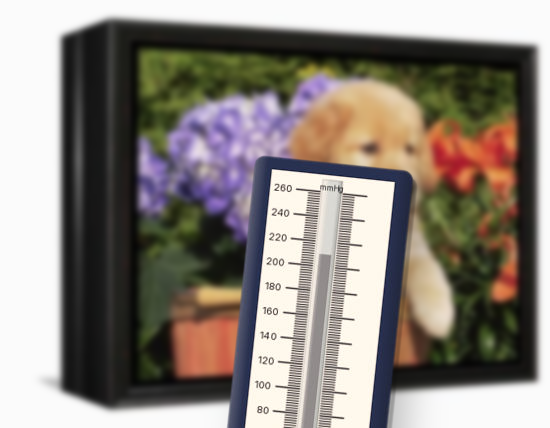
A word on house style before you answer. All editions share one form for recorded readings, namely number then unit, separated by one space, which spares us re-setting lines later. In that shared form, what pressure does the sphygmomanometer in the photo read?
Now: 210 mmHg
